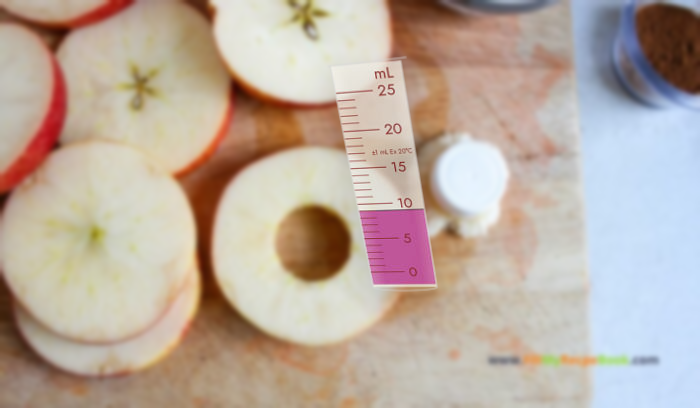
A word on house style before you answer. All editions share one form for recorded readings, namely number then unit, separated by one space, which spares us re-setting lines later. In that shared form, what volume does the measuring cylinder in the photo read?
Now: 9 mL
